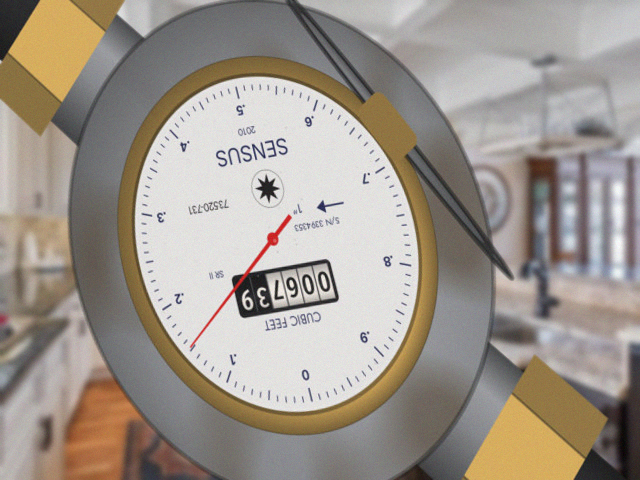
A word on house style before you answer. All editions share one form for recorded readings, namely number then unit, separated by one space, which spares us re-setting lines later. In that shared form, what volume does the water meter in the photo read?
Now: 6739.15 ft³
